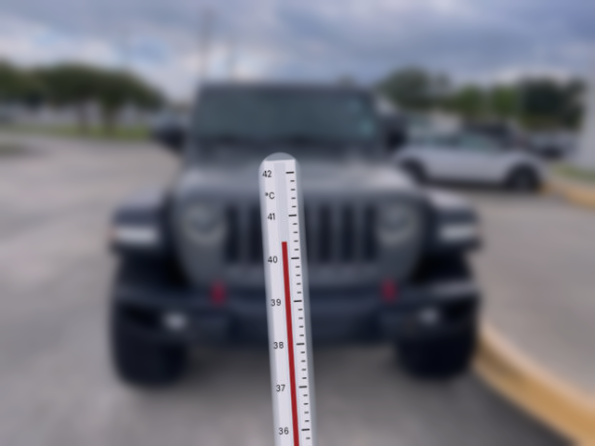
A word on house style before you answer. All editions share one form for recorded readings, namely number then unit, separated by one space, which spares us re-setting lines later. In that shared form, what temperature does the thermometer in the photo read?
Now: 40.4 °C
